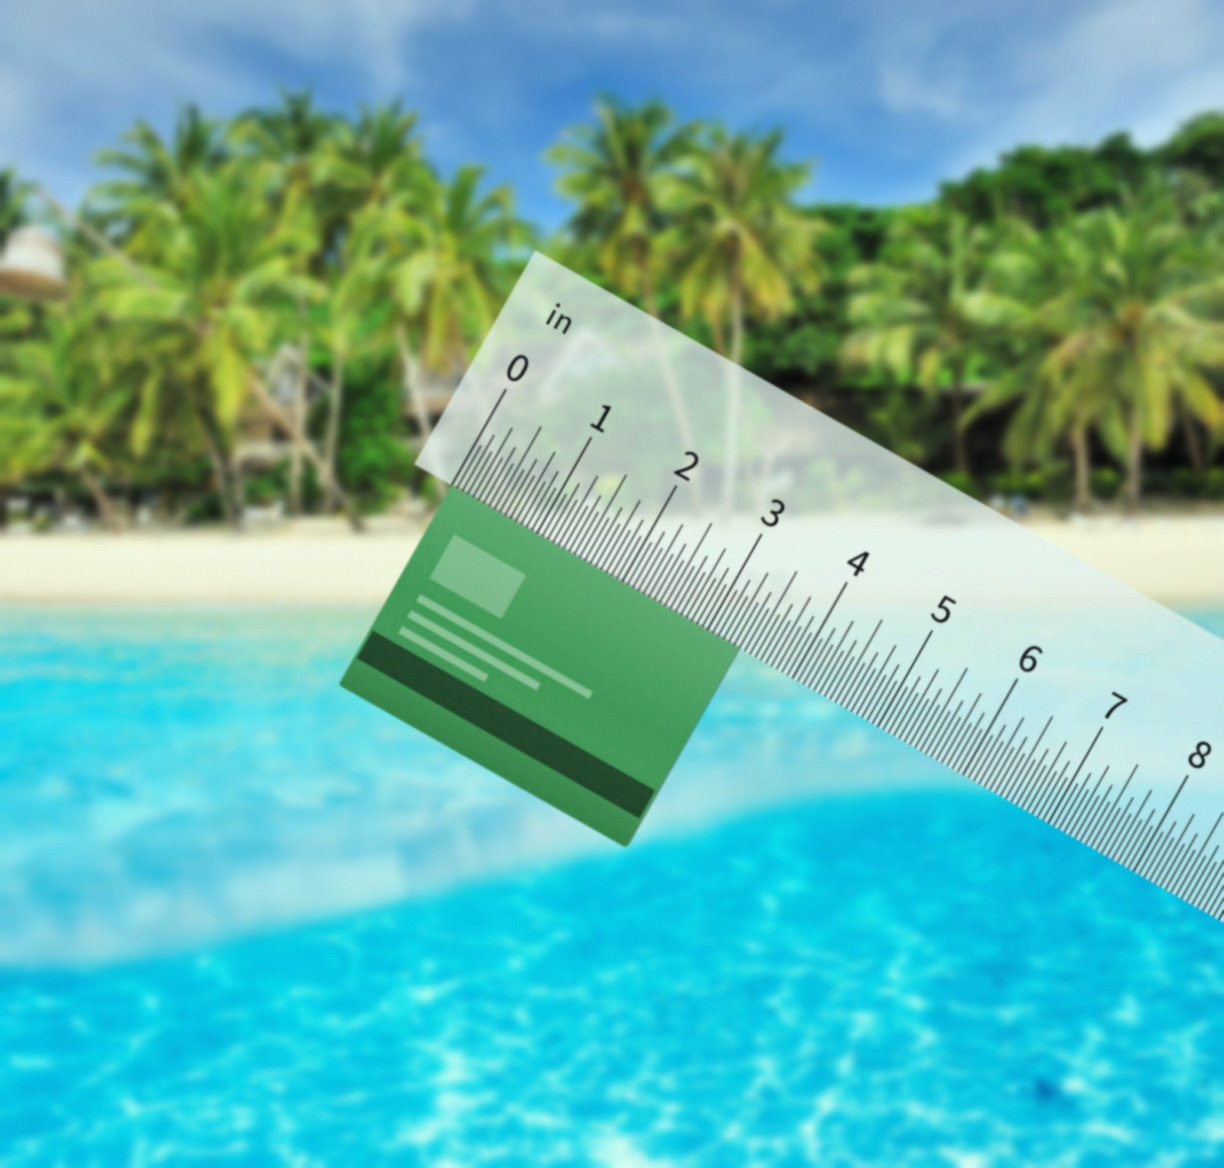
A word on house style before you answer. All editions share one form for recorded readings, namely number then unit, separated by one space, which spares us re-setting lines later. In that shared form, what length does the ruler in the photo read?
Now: 3.375 in
